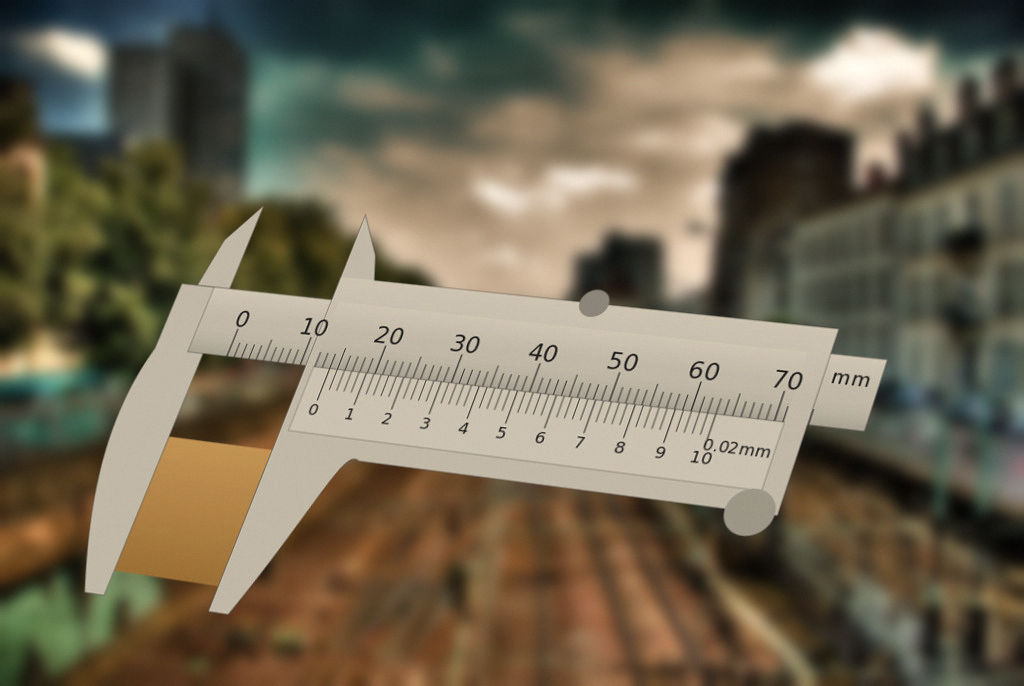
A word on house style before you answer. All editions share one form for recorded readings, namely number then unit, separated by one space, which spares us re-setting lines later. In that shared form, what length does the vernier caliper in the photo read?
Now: 14.0 mm
